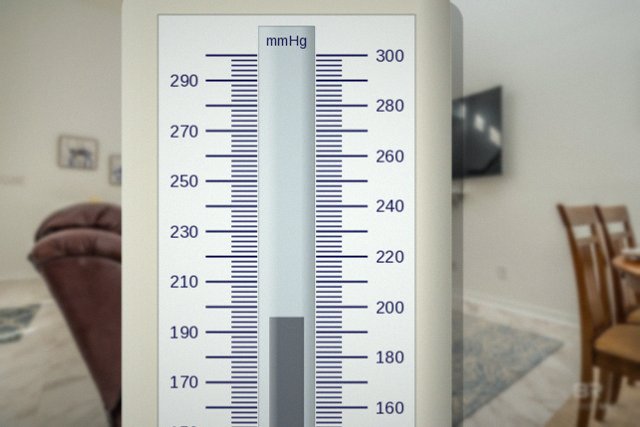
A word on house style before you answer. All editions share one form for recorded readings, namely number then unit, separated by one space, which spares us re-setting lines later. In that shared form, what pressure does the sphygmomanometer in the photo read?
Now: 196 mmHg
